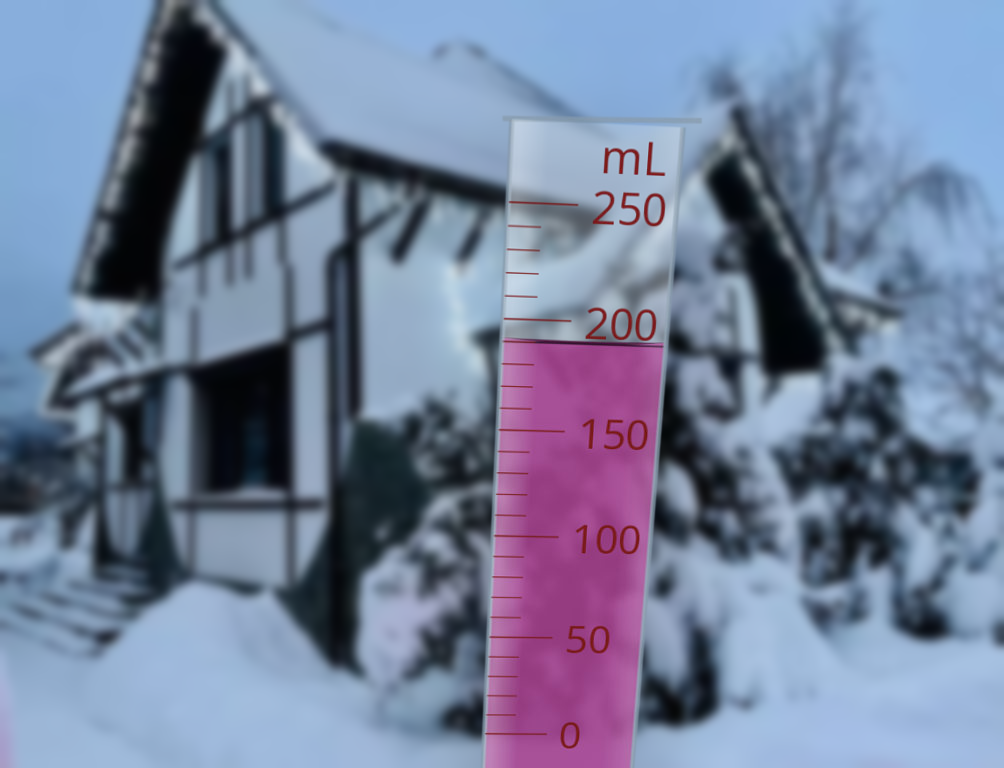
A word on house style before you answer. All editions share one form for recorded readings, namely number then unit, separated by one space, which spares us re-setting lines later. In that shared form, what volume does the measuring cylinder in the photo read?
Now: 190 mL
